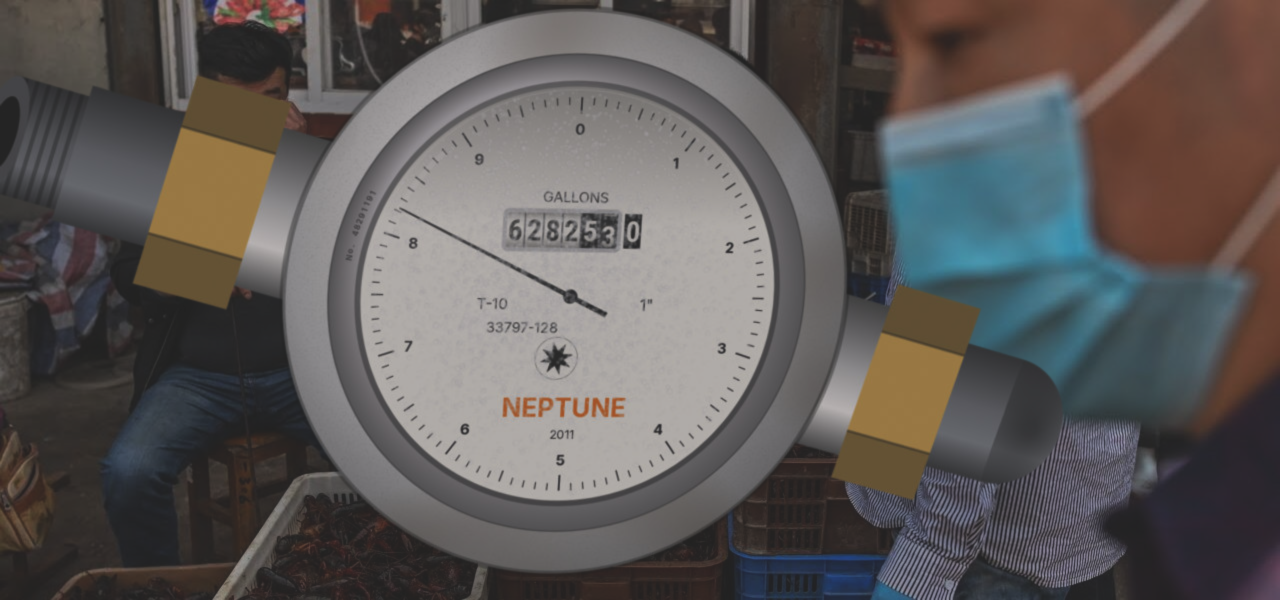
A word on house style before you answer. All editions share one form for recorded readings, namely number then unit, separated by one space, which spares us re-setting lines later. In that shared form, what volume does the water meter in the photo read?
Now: 6282528.2 gal
